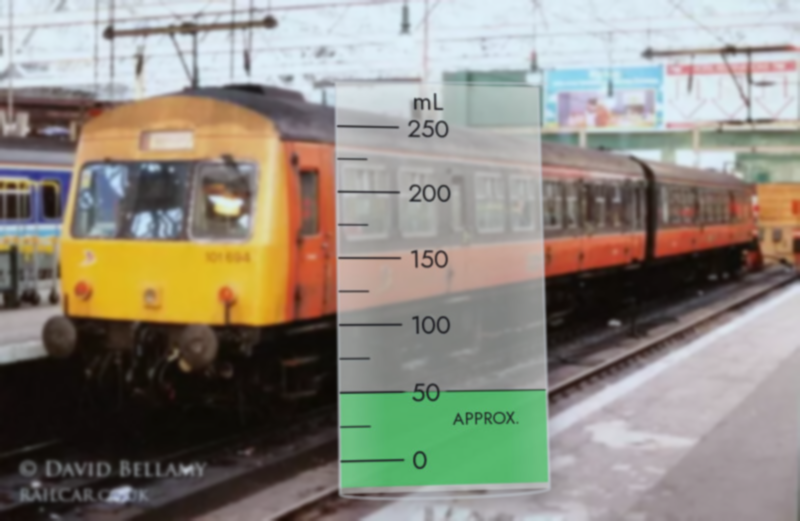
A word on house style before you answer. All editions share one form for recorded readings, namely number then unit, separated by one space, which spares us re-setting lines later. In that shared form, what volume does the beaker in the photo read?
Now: 50 mL
